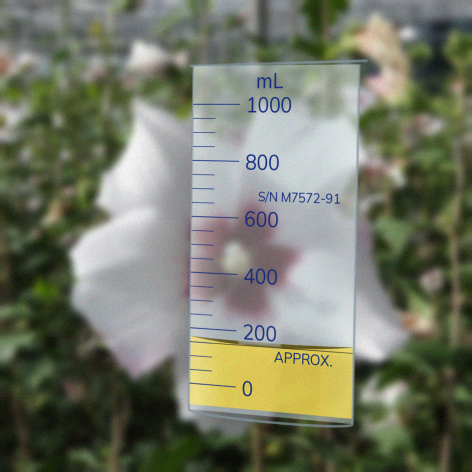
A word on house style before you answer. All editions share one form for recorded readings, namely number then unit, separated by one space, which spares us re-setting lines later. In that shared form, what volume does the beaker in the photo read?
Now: 150 mL
